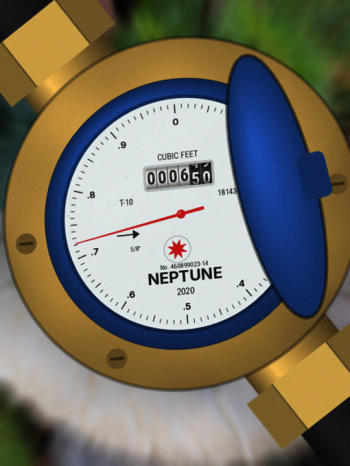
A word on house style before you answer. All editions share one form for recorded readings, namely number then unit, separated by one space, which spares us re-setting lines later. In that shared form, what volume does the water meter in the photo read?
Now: 649.72 ft³
